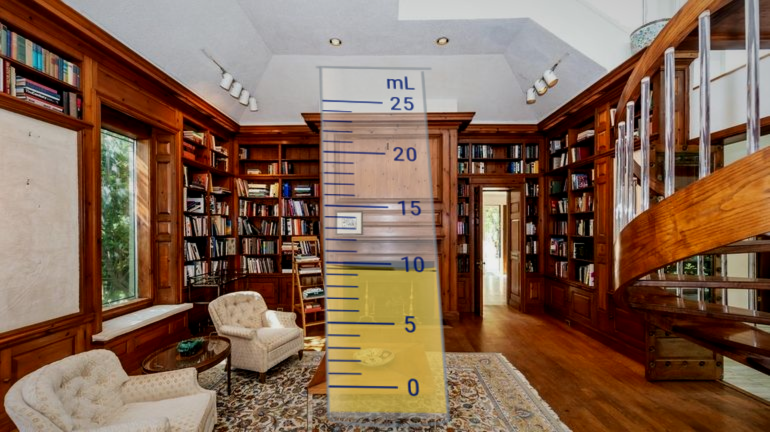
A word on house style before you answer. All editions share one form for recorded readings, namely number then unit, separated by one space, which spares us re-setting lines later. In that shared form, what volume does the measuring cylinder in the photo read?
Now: 9.5 mL
